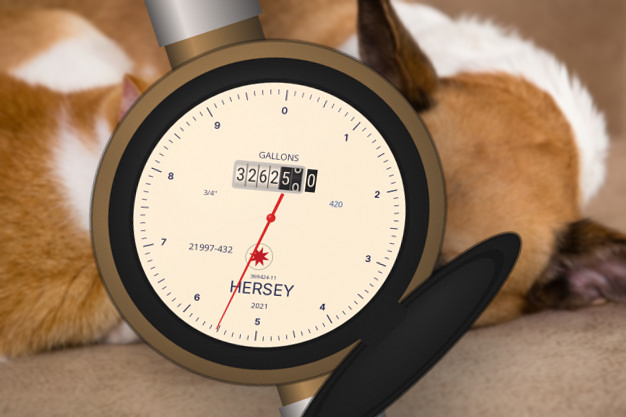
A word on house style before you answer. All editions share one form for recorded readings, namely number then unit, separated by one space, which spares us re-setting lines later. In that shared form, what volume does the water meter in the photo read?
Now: 3262585.5 gal
